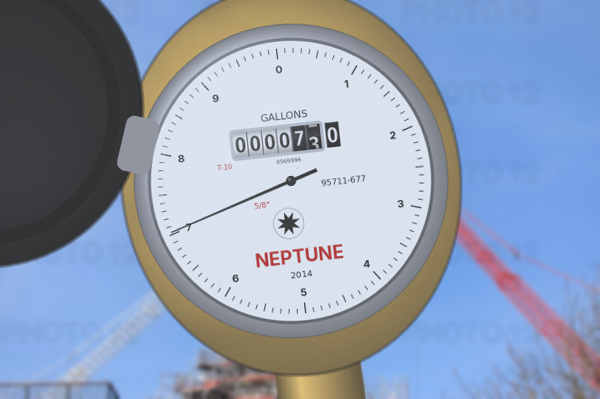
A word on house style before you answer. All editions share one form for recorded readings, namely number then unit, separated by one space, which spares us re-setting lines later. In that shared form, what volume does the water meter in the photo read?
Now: 727.0 gal
